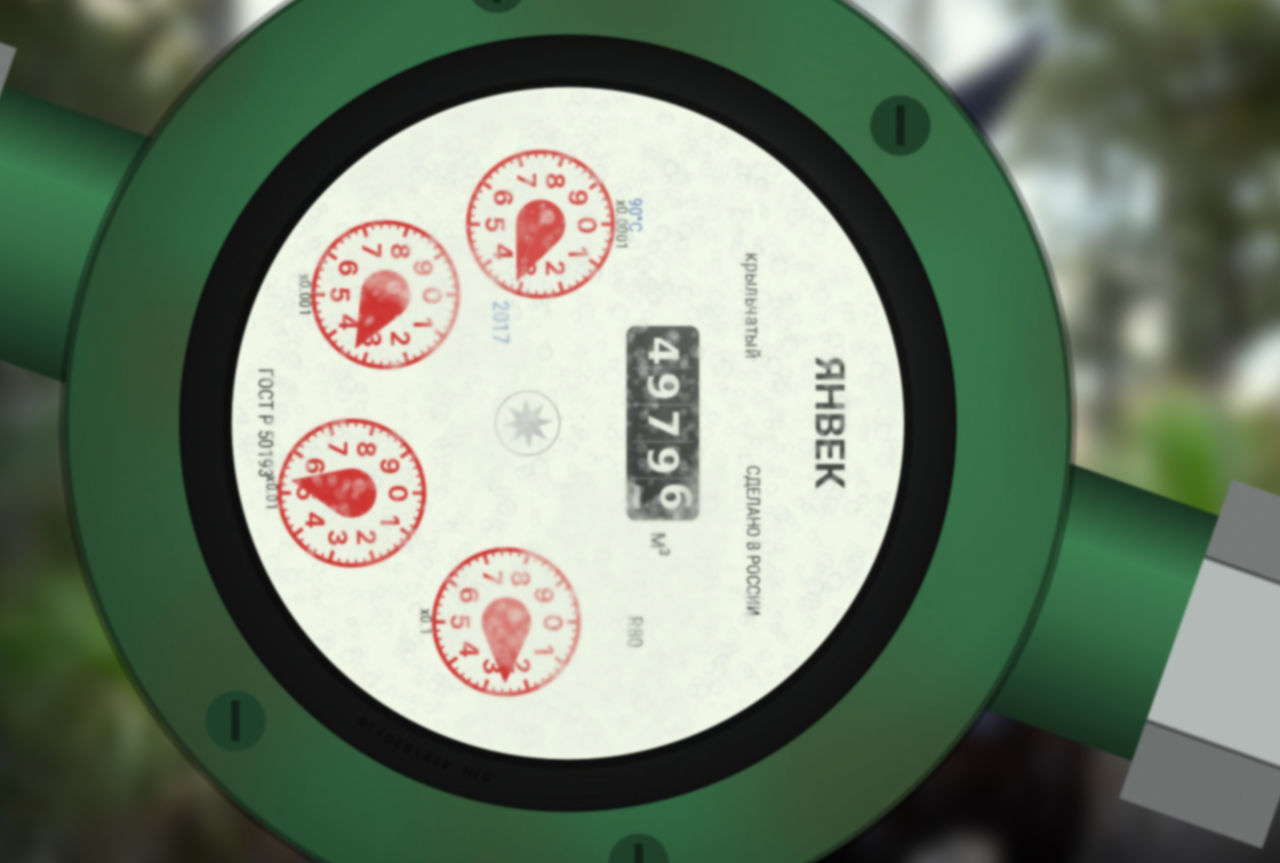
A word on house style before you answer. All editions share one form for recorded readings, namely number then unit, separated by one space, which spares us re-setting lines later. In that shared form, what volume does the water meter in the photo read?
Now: 49796.2533 m³
